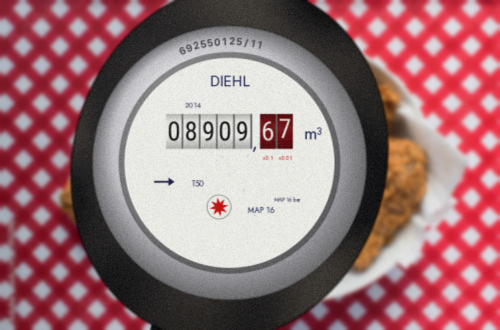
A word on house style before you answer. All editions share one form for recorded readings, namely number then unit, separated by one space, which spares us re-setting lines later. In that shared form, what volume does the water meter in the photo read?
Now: 8909.67 m³
